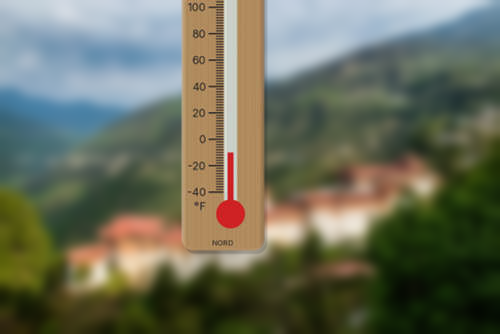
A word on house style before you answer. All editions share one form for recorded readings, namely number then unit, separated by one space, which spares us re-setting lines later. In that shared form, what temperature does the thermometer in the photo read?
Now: -10 °F
